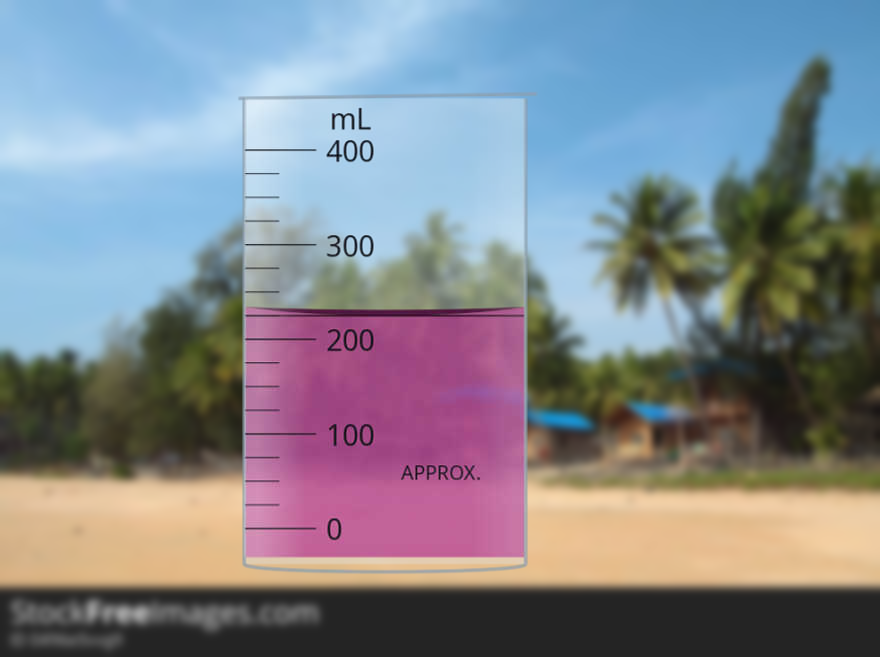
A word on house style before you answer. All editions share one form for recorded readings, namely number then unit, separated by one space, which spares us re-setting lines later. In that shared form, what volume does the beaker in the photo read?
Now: 225 mL
